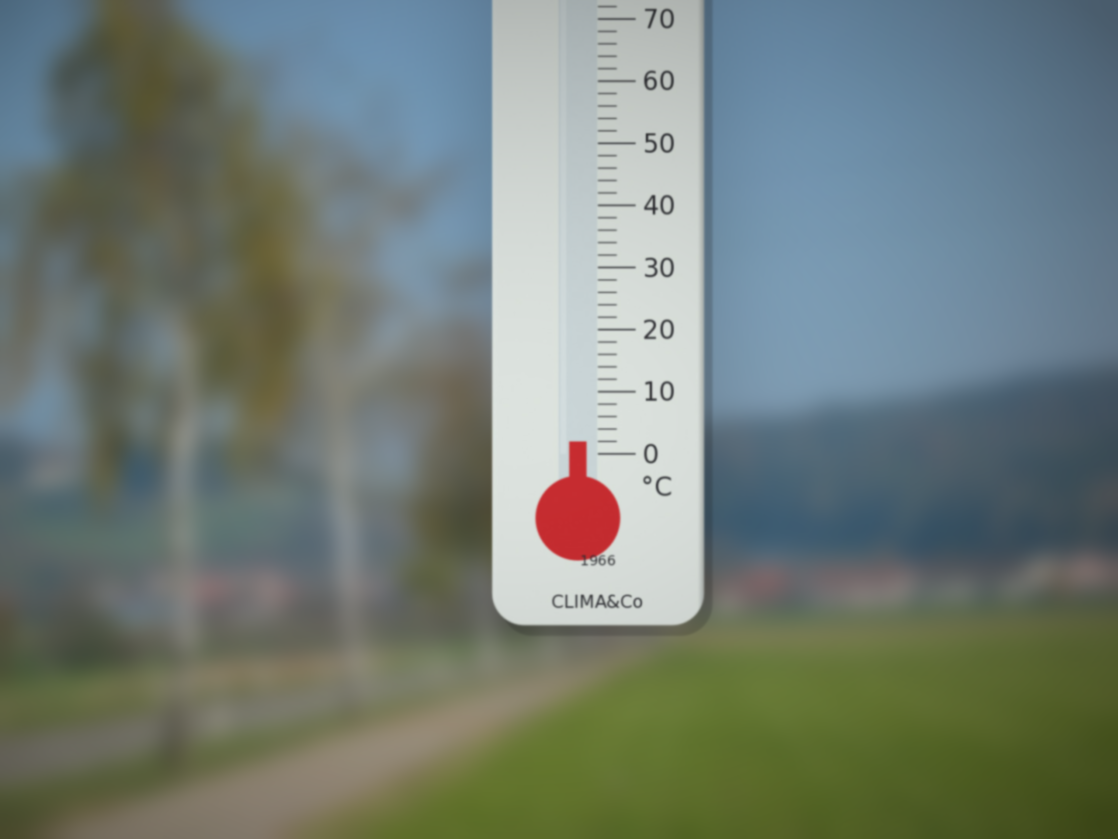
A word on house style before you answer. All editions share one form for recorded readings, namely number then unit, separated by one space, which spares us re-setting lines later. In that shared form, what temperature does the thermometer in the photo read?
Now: 2 °C
